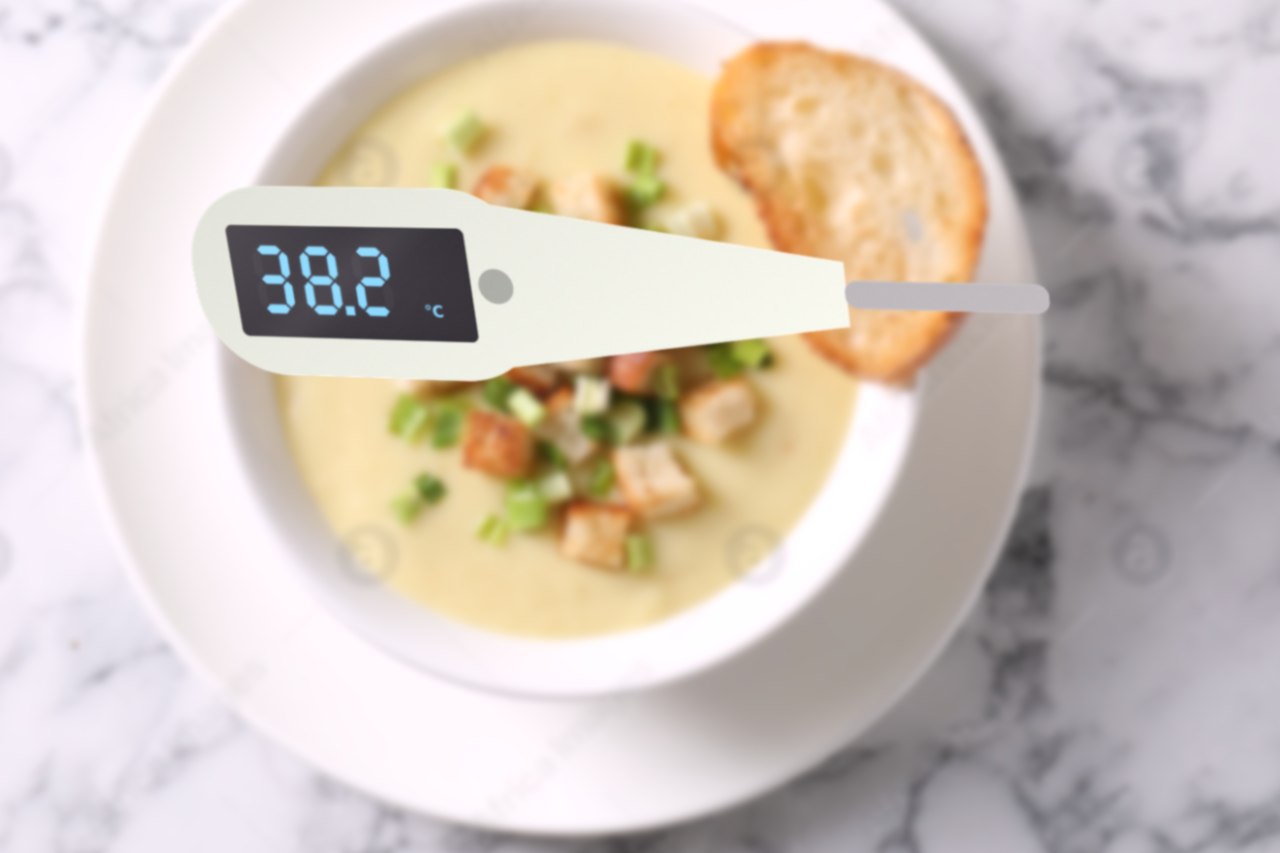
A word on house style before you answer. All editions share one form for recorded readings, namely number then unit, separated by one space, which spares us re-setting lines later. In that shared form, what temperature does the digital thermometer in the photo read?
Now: 38.2 °C
